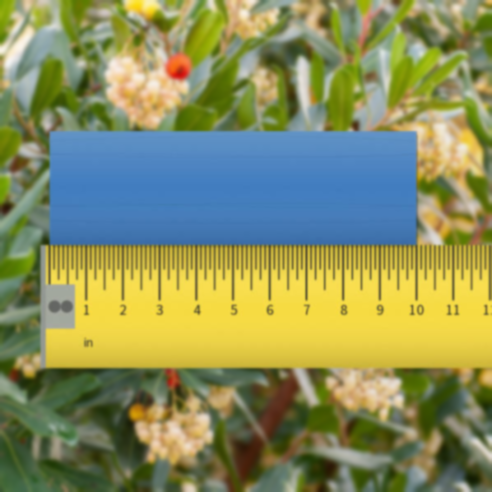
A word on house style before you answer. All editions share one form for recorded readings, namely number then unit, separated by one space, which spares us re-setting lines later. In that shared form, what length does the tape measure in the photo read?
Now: 10 in
